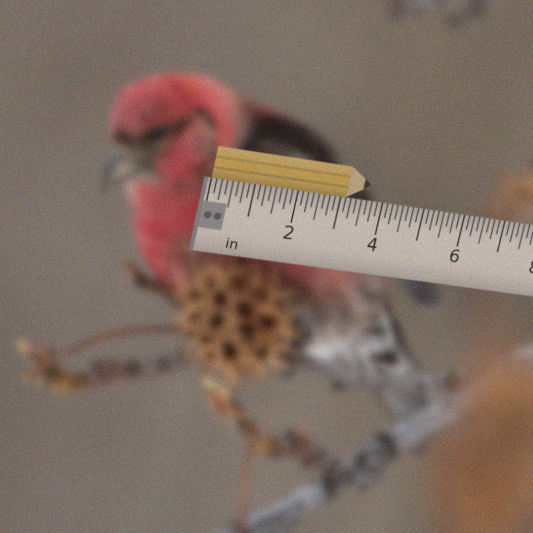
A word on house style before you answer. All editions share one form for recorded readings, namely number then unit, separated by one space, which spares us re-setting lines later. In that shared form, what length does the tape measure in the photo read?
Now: 3.625 in
